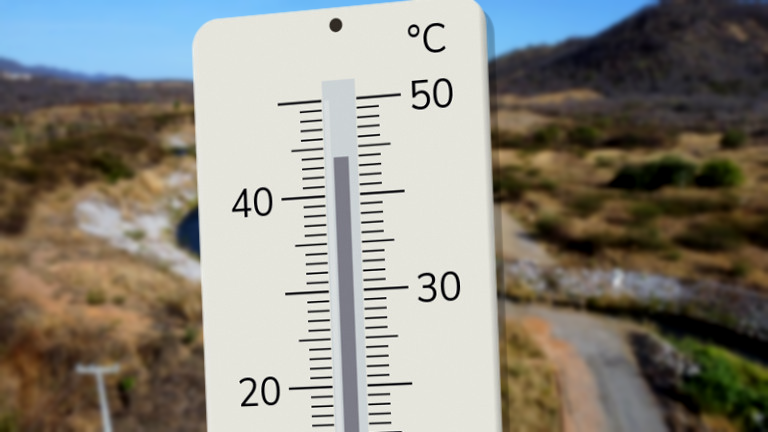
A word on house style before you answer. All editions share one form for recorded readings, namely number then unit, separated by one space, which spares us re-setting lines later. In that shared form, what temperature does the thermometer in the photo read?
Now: 44 °C
